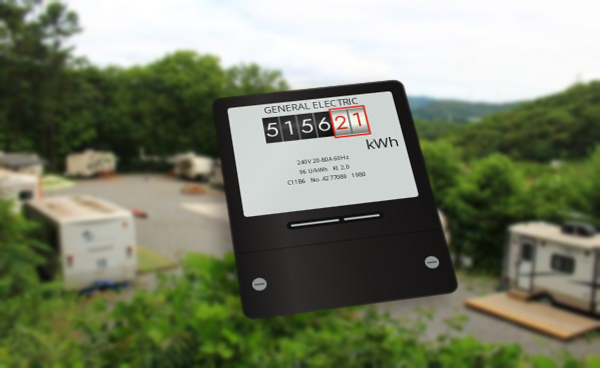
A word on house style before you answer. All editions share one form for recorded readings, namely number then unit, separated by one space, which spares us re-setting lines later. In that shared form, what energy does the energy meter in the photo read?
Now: 5156.21 kWh
